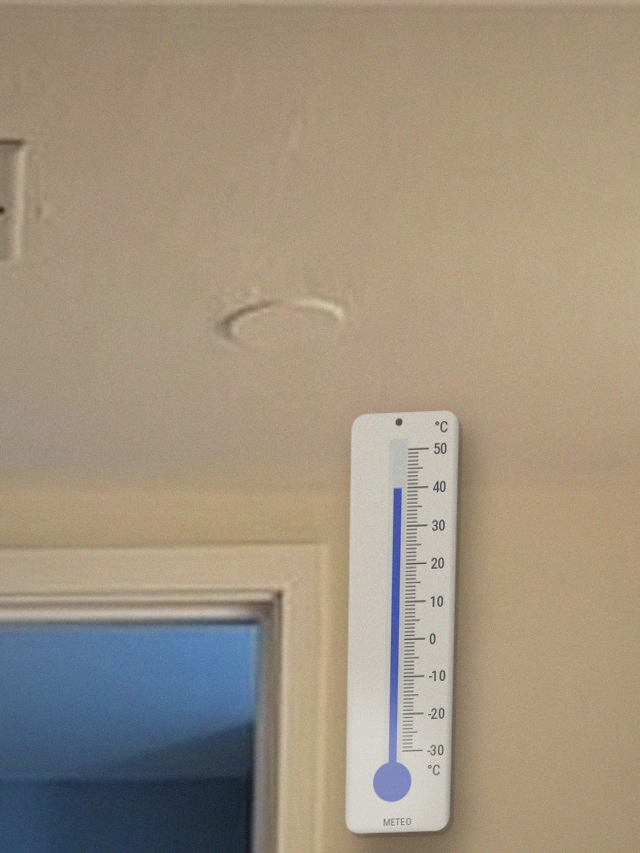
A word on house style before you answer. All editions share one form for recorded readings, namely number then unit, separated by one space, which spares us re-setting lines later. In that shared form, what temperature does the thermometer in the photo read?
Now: 40 °C
